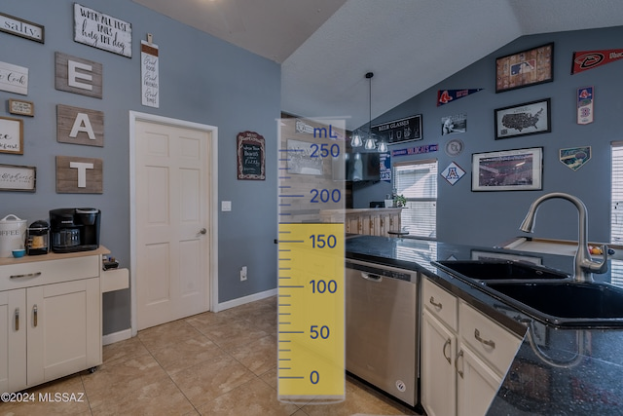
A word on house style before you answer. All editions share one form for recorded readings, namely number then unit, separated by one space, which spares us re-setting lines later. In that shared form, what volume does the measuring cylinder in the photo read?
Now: 170 mL
